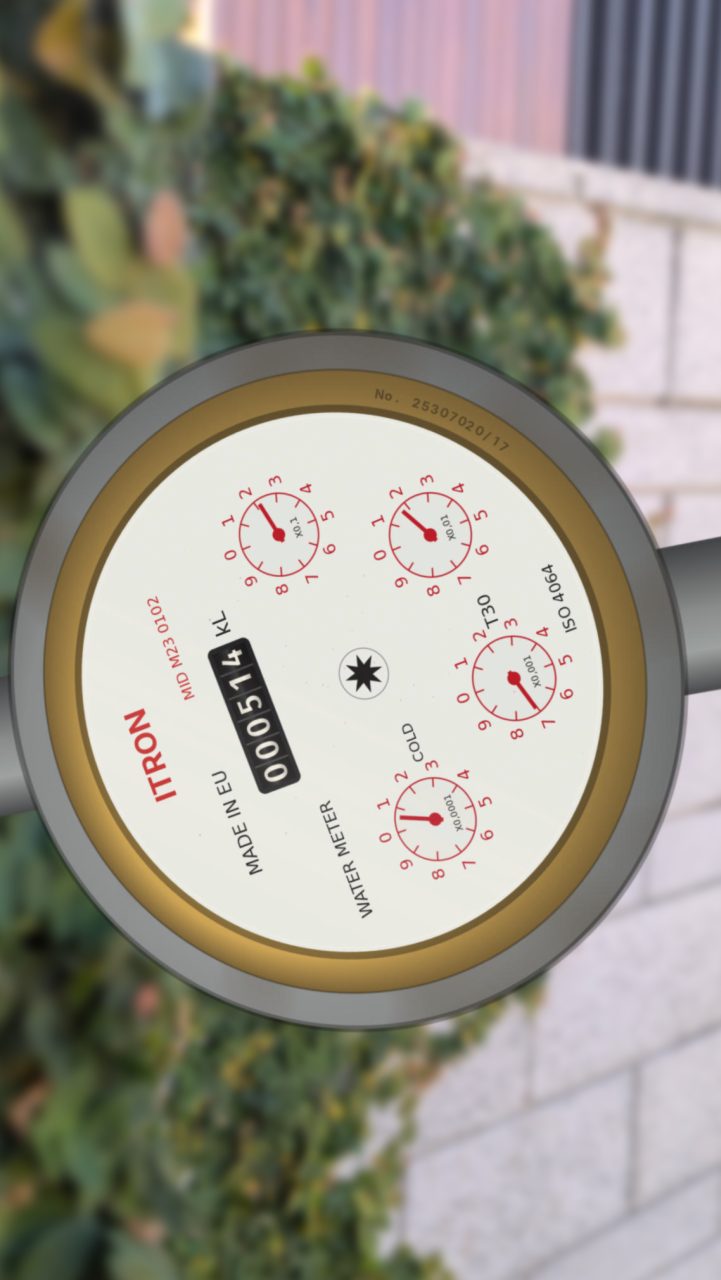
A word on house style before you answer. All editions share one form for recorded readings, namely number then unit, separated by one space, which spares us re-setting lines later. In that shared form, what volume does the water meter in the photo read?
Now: 514.2170 kL
